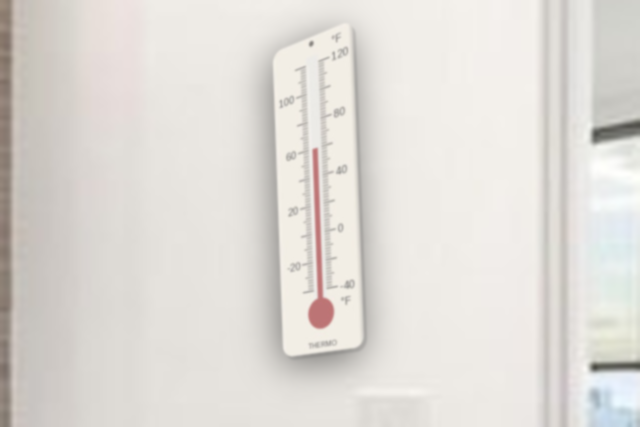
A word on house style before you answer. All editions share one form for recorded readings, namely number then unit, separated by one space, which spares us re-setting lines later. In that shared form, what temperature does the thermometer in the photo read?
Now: 60 °F
